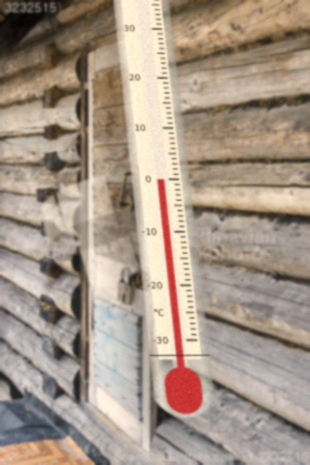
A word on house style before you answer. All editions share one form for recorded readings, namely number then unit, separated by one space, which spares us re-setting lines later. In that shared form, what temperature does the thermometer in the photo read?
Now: 0 °C
